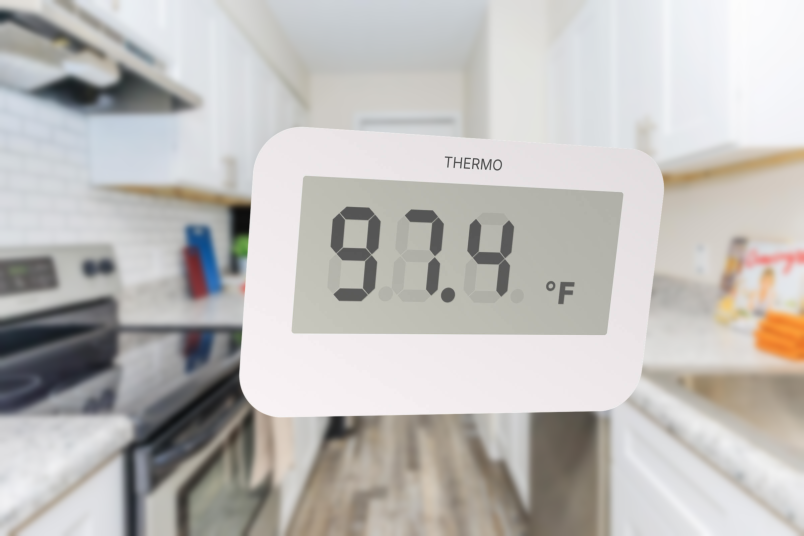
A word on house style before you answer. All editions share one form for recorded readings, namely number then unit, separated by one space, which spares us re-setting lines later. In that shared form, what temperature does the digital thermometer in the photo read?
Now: 97.4 °F
